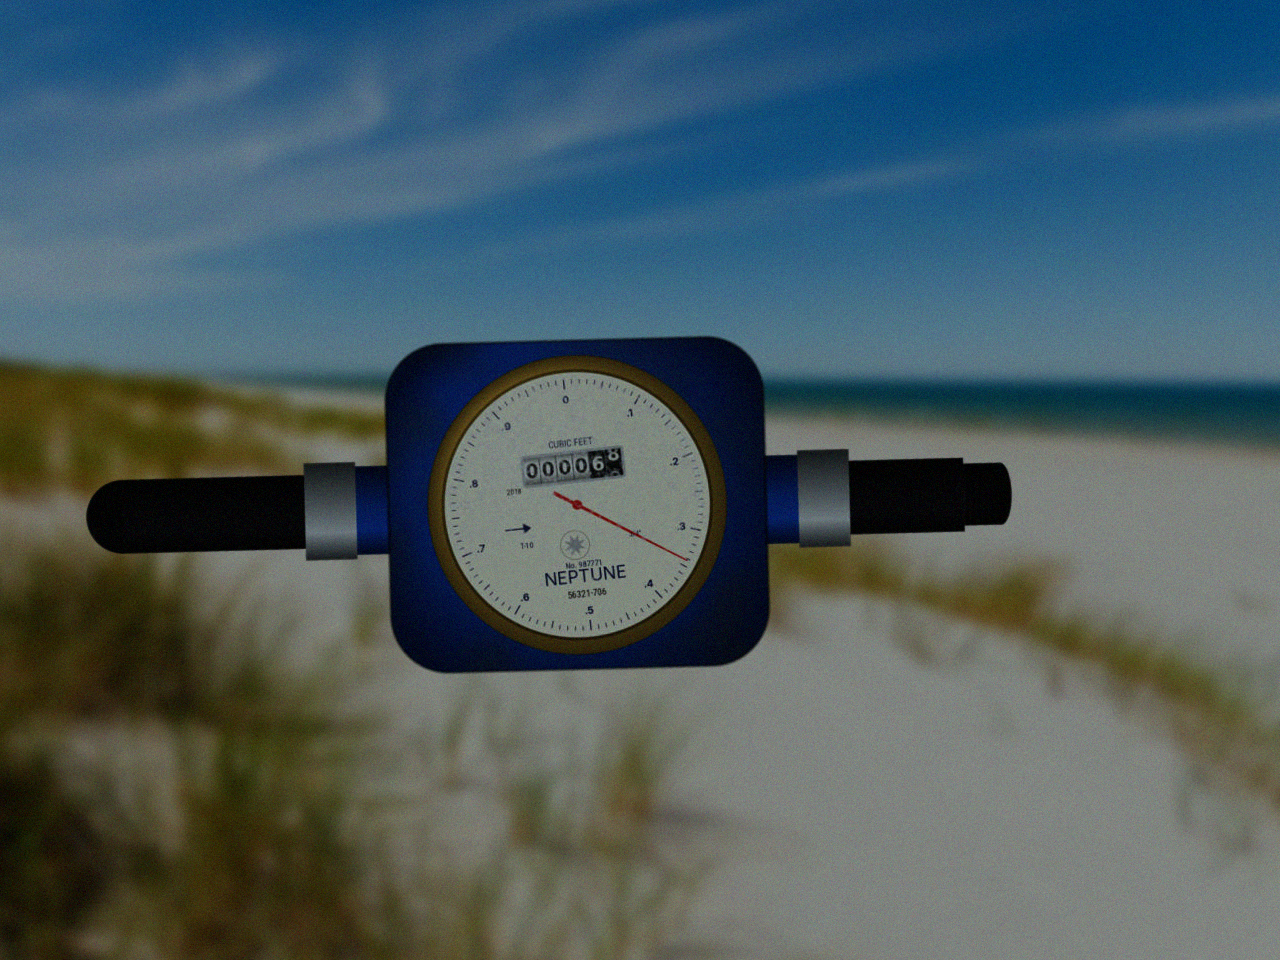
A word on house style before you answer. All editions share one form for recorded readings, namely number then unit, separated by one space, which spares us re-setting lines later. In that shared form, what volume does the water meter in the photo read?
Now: 68.34 ft³
